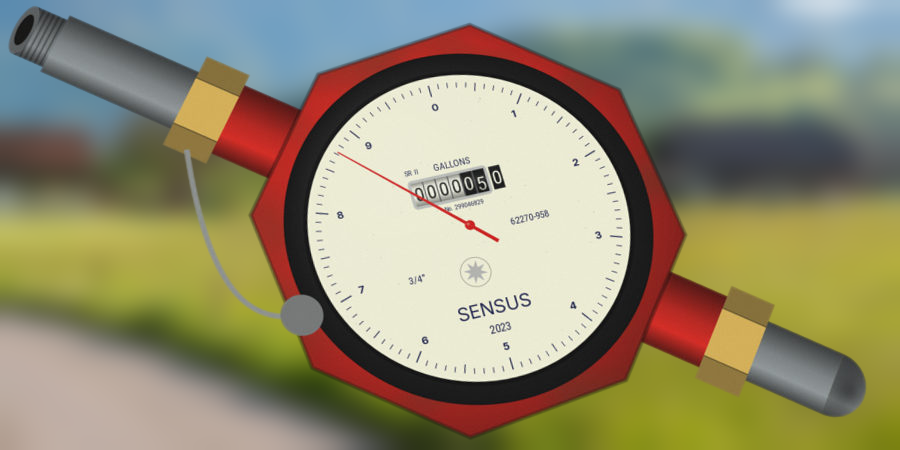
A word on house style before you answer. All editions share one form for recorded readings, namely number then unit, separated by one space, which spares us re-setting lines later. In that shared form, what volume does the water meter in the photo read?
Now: 48.7 gal
